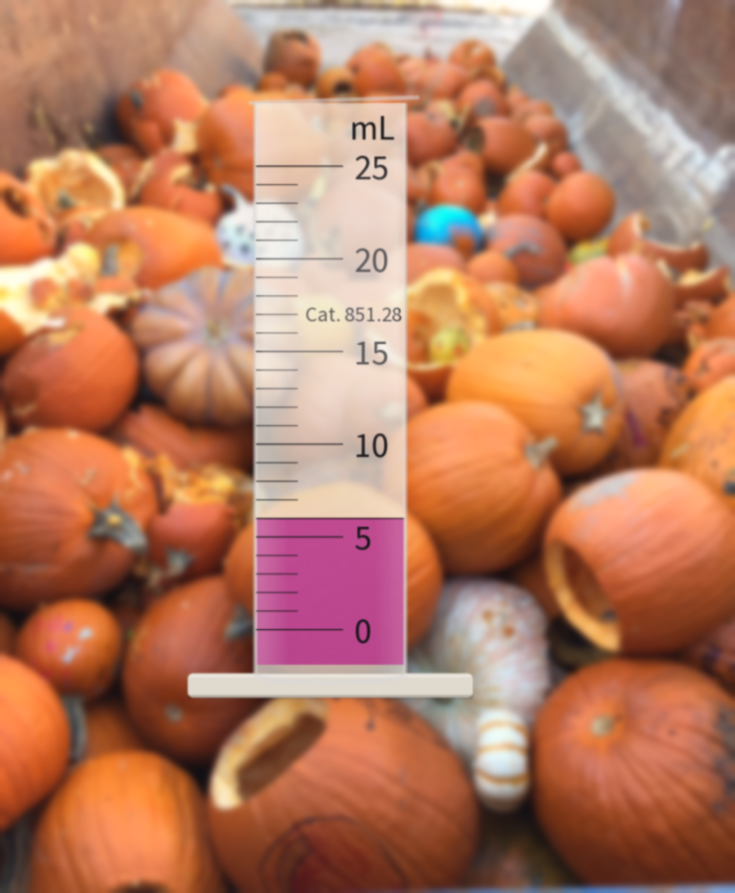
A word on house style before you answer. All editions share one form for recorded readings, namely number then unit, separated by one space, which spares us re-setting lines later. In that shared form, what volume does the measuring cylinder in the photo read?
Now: 6 mL
